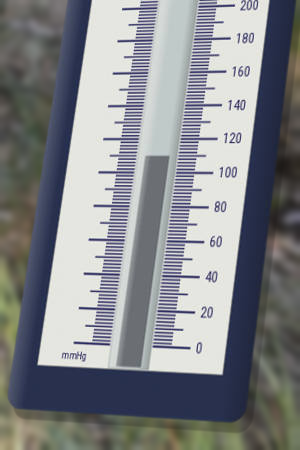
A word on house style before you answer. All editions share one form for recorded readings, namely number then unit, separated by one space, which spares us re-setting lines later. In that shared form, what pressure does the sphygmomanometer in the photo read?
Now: 110 mmHg
